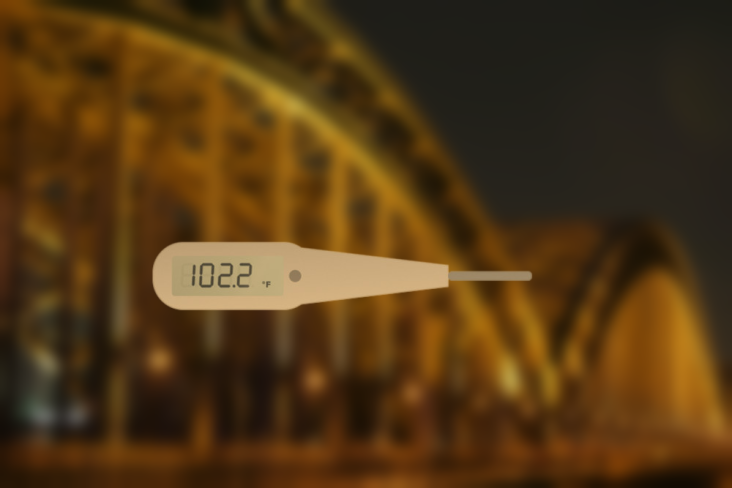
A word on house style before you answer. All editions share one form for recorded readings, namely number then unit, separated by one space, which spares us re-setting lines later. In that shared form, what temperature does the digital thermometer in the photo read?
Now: 102.2 °F
